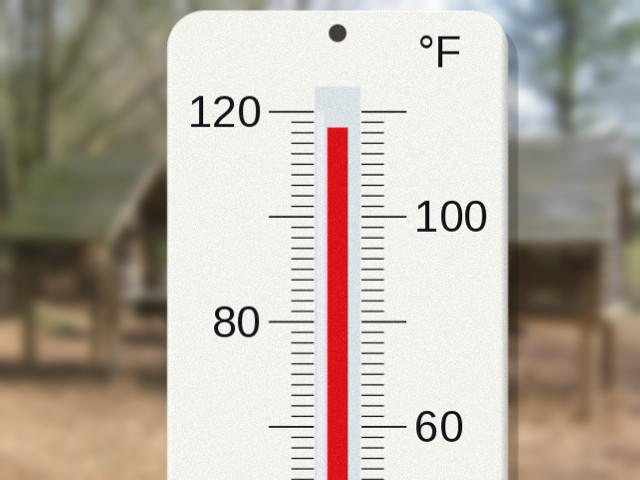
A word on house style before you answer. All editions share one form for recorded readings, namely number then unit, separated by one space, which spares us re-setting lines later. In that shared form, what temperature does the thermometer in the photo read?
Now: 117 °F
